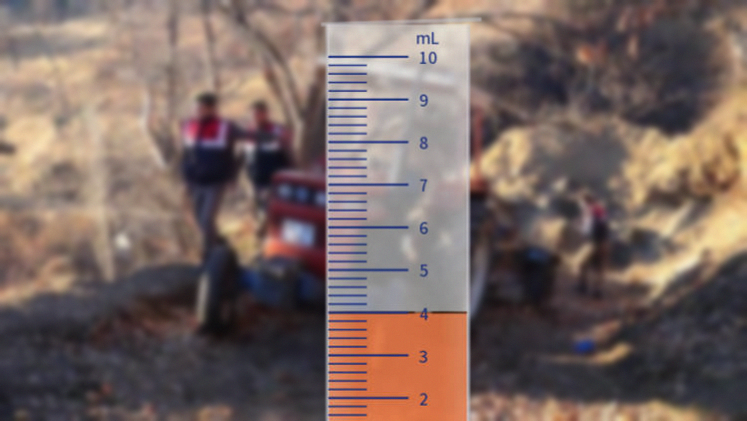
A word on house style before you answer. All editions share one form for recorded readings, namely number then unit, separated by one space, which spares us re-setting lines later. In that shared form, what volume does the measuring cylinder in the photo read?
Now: 4 mL
